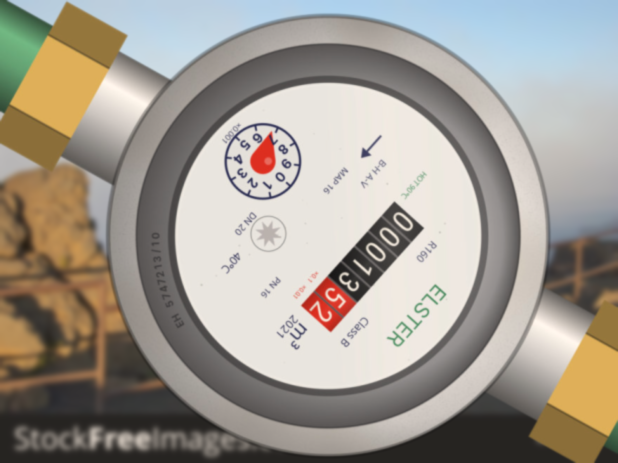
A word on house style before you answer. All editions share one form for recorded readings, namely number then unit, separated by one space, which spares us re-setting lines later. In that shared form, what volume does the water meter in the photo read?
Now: 13.526 m³
